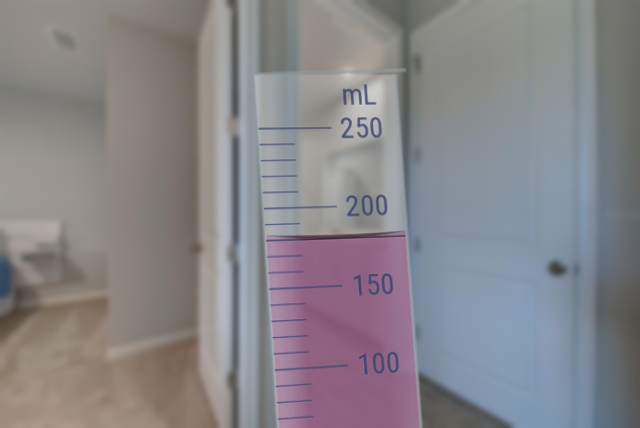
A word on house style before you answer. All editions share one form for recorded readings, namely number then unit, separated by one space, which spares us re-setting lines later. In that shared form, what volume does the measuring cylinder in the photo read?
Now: 180 mL
